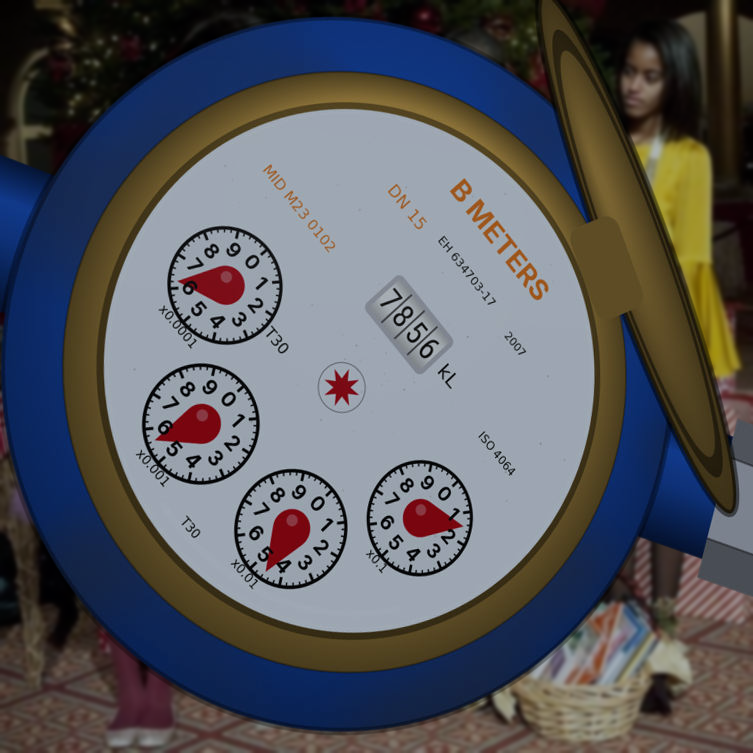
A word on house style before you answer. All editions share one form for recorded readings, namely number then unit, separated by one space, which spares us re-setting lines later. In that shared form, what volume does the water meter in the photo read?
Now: 7856.1456 kL
